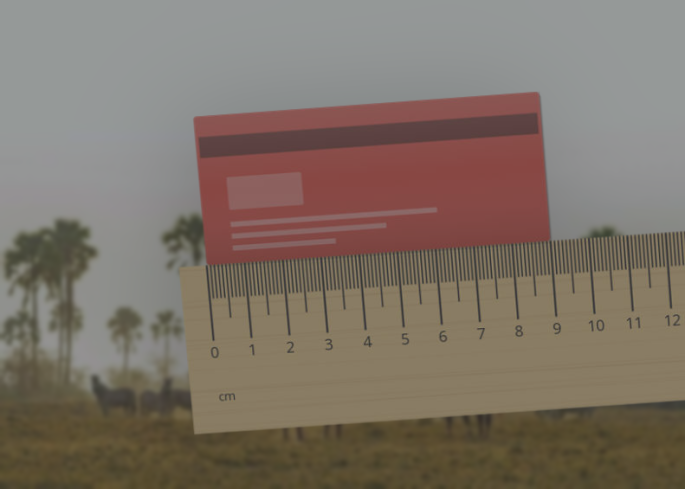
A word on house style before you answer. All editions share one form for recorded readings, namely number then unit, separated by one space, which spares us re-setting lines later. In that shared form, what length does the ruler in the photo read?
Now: 9 cm
